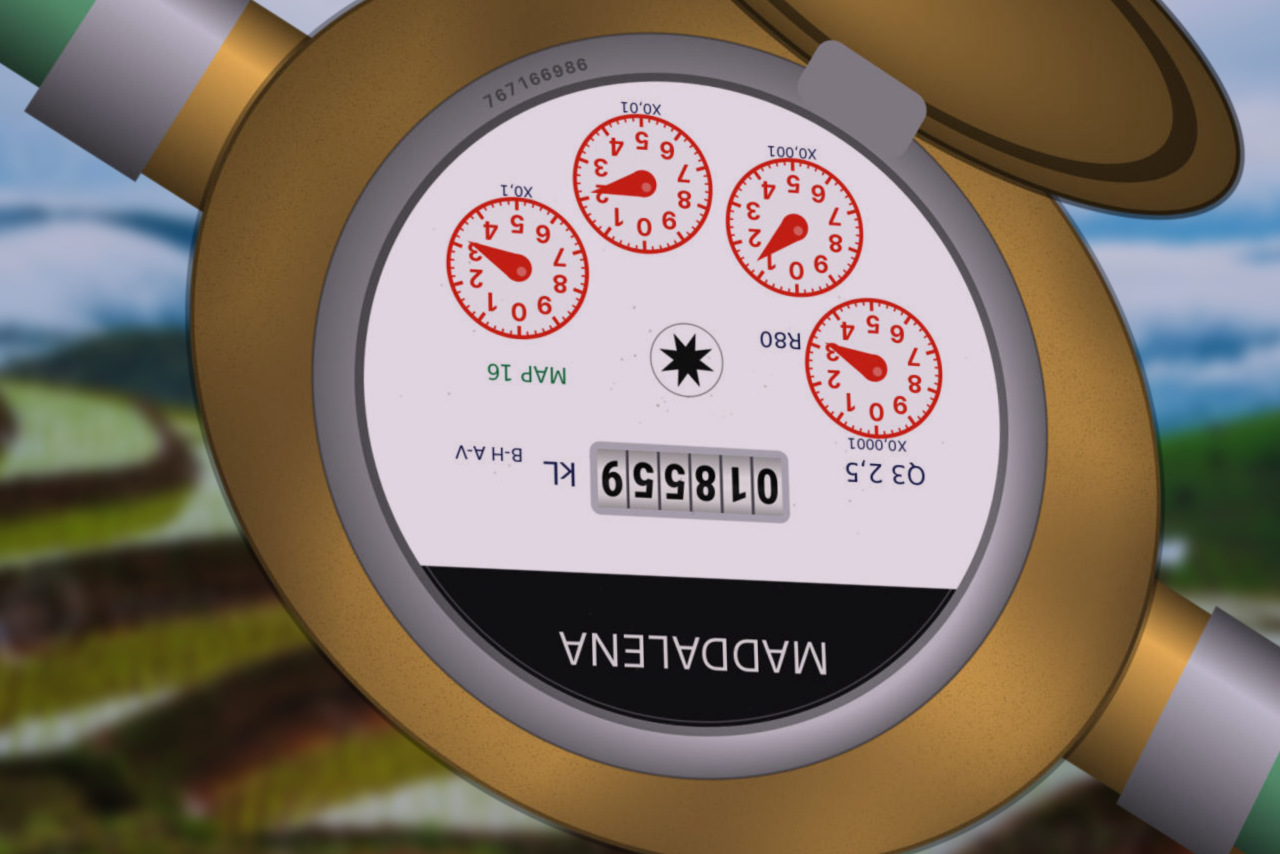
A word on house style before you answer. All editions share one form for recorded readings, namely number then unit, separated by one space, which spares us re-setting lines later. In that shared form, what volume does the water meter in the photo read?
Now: 18559.3213 kL
